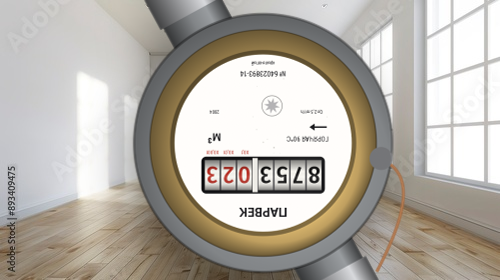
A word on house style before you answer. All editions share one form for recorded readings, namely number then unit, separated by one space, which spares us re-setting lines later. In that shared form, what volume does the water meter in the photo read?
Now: 8753.023 m³
